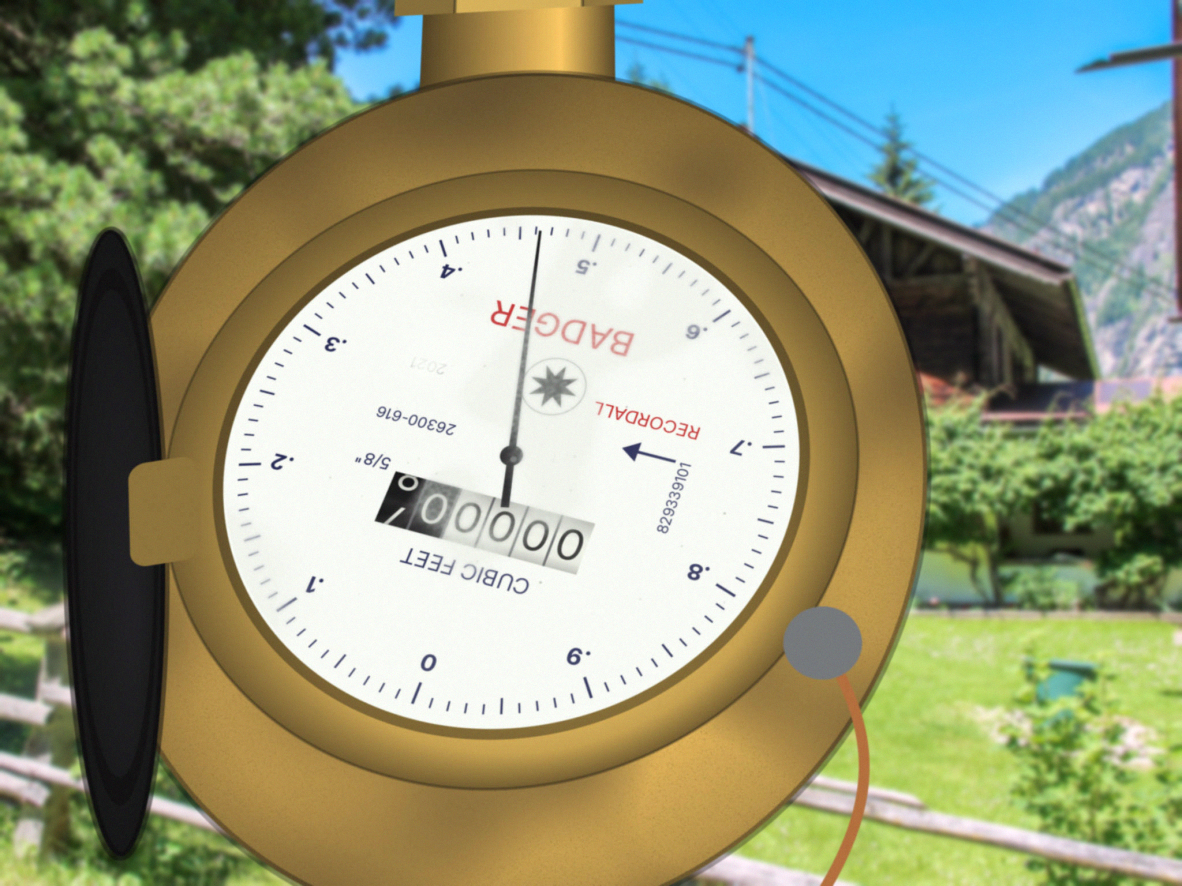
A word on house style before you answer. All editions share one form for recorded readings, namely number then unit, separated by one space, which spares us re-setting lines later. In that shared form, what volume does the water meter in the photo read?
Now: 7.46 ft³
